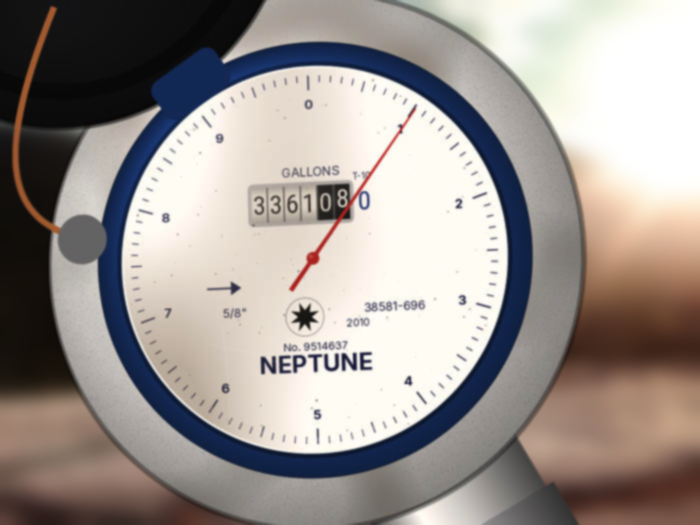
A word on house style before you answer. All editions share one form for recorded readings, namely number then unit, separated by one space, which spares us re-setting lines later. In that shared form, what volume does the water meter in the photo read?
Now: 3361081.0 gal
